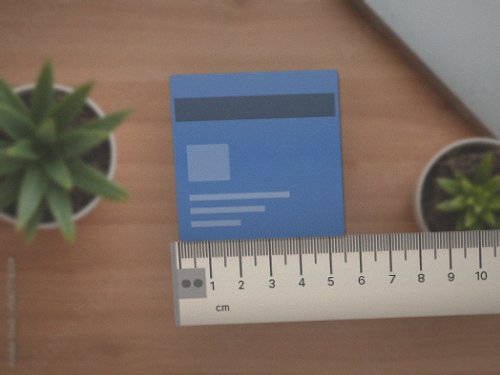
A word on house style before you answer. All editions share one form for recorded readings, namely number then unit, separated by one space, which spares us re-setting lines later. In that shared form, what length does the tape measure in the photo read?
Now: 5.5 cm
